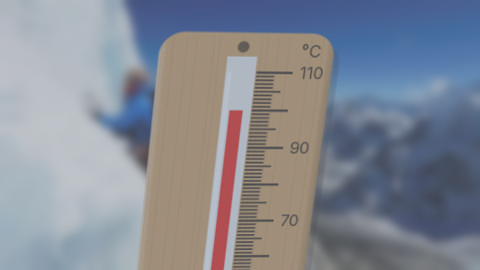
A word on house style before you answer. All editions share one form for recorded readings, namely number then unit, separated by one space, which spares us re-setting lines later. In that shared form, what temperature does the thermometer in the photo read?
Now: 100 °C
